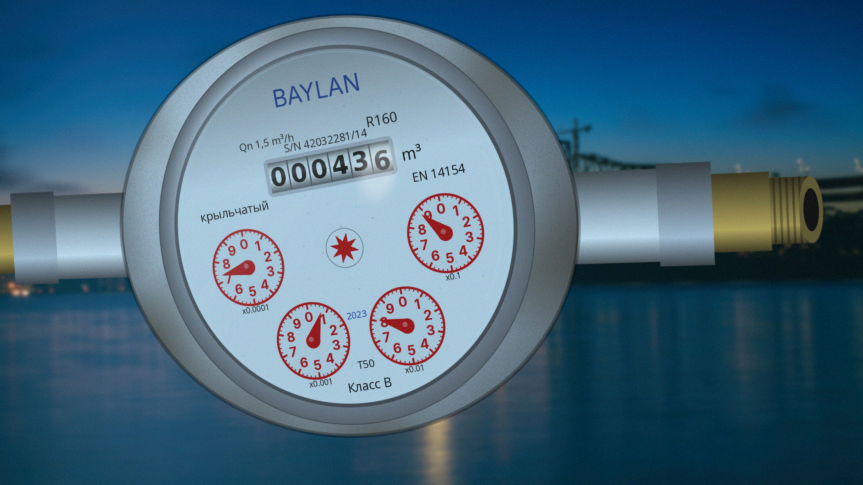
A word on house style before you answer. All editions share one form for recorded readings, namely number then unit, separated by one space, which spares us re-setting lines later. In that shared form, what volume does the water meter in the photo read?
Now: 435.8807 m³
